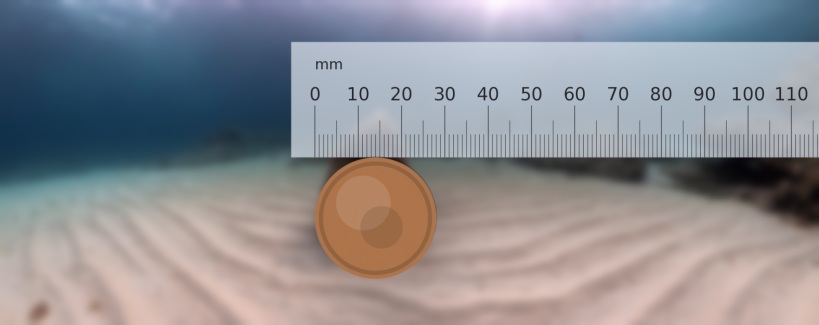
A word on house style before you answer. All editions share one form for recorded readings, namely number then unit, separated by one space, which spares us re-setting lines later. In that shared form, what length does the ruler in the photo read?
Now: 28 mm
